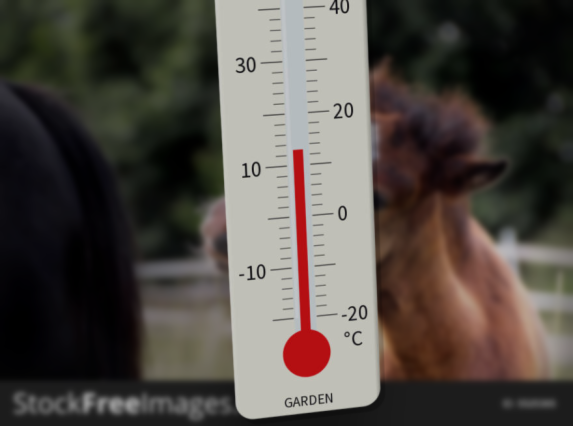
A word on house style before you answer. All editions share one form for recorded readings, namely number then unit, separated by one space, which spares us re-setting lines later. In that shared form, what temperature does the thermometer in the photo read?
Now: 13 °C
